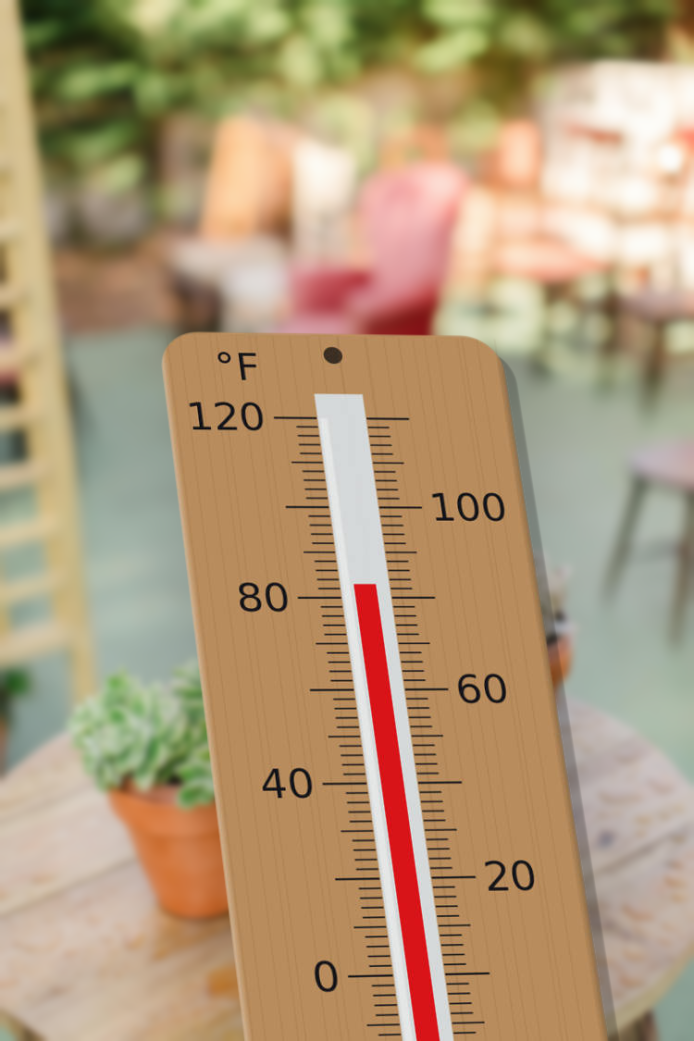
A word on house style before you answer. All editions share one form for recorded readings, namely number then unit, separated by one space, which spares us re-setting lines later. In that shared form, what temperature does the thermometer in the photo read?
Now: 83 °F
